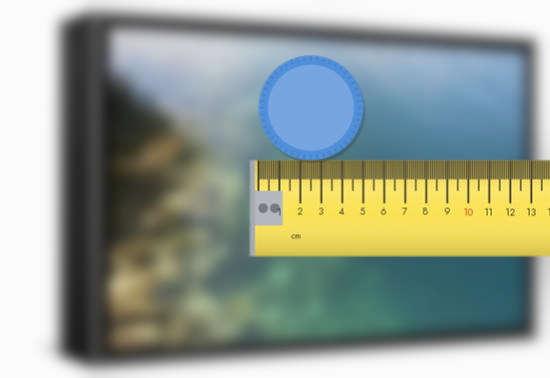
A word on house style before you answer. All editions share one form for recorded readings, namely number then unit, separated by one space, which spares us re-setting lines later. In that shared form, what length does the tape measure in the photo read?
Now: 5 cm
